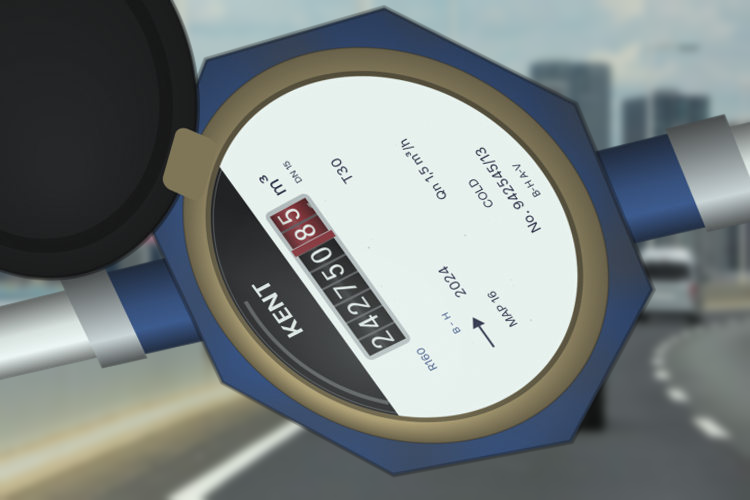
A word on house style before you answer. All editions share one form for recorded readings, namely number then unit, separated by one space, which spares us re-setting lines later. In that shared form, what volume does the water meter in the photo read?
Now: 242750.85 m³
